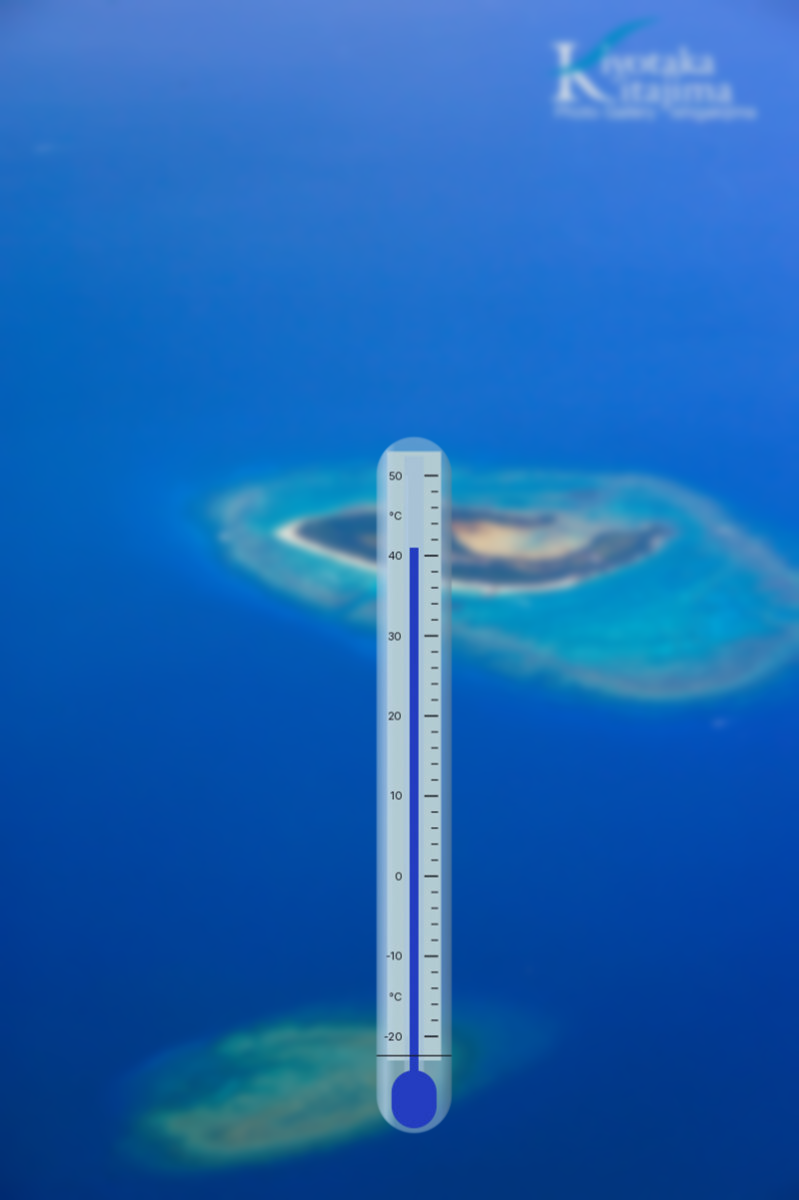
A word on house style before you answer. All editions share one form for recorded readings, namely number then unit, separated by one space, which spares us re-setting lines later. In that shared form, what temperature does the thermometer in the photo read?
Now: 41 °C
